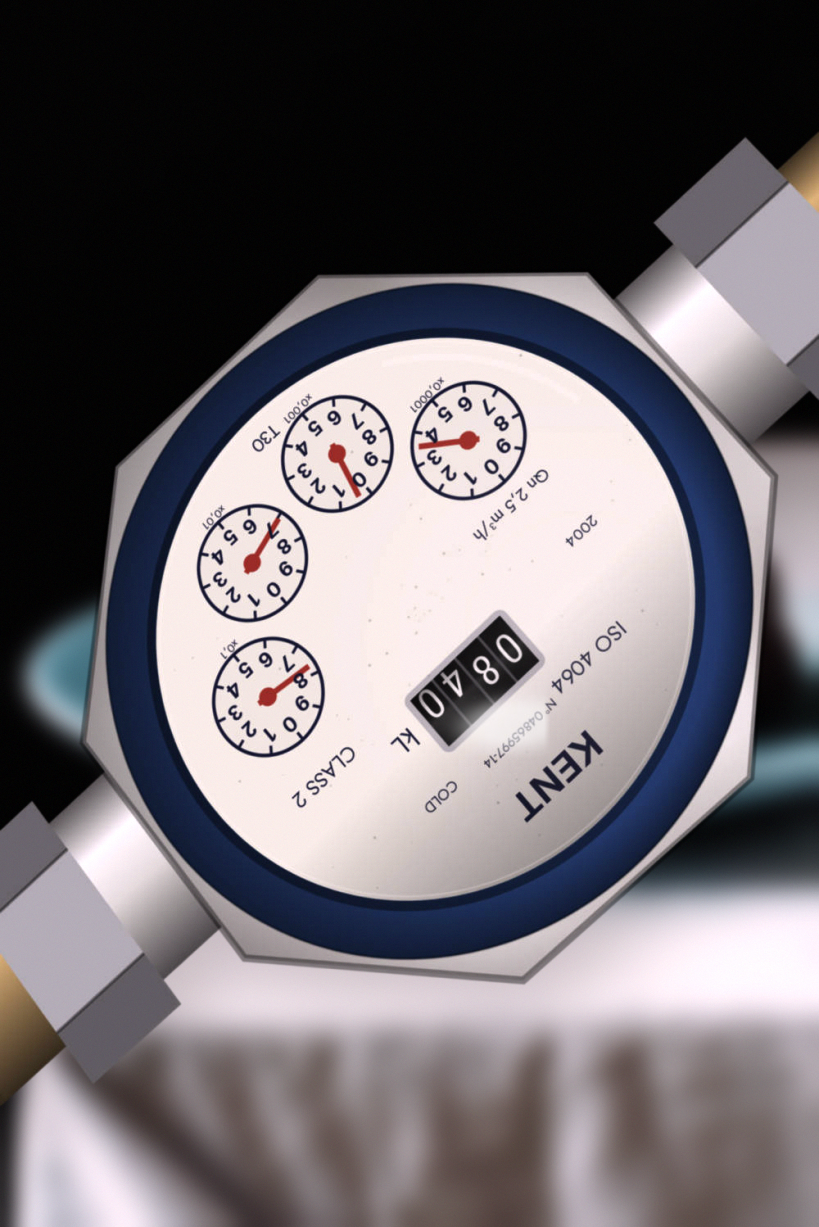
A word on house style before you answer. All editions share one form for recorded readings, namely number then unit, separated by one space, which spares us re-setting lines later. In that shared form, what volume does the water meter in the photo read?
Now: 839.7703 kL
